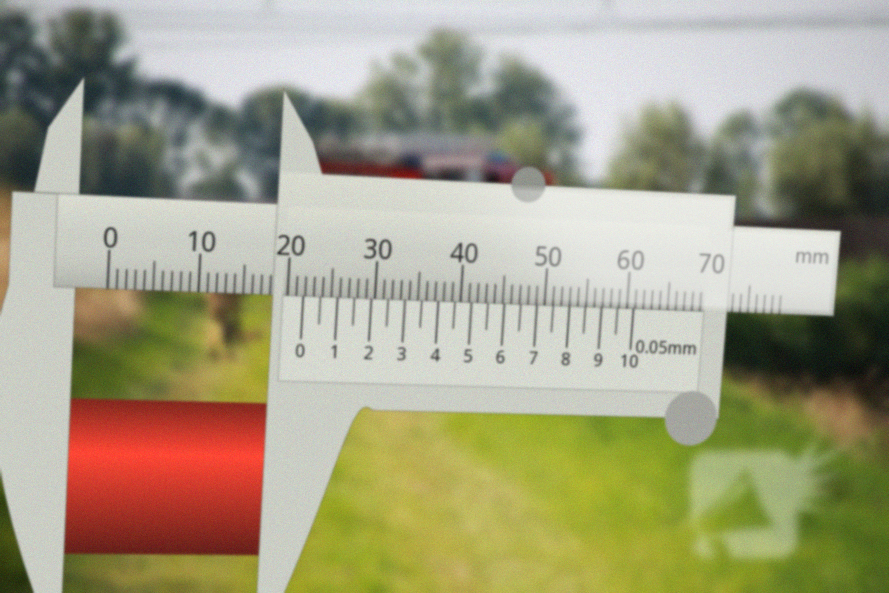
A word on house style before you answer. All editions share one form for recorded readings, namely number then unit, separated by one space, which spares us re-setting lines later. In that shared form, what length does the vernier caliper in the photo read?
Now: 21.8 mm
